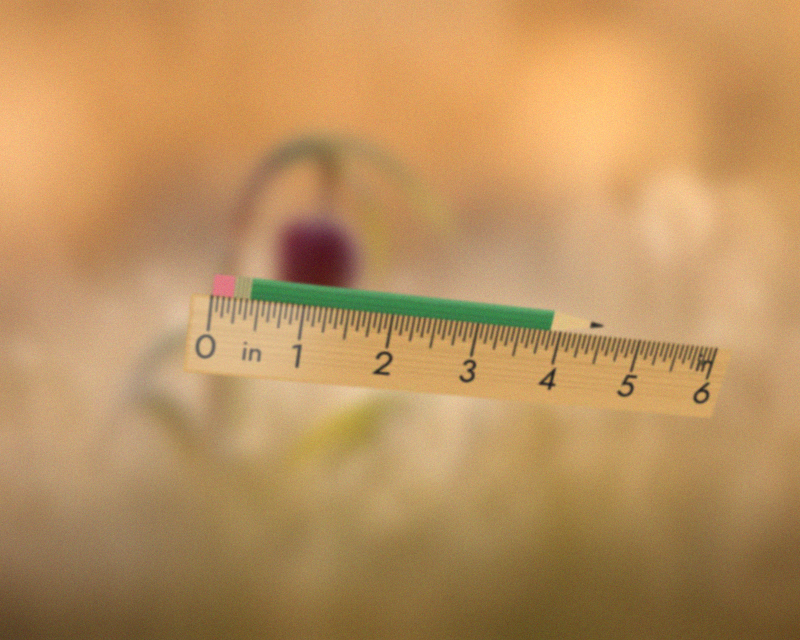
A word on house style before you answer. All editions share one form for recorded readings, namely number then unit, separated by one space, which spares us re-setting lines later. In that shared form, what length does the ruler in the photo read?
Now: 4.5 in
